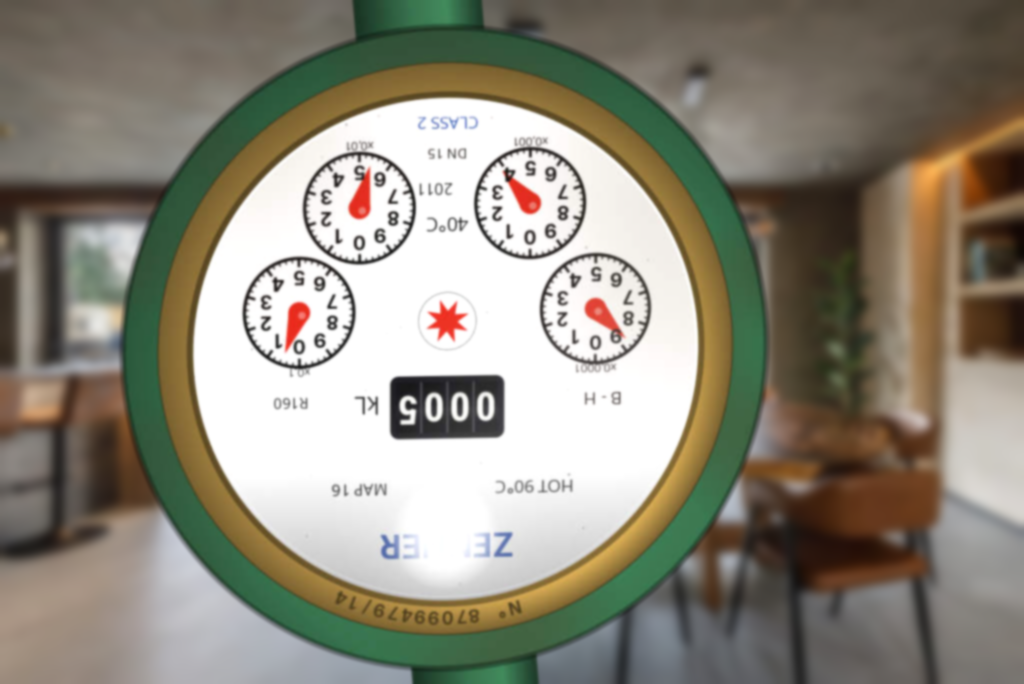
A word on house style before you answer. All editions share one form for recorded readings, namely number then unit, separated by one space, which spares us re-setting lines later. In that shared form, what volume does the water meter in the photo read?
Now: 5.0538 kL
